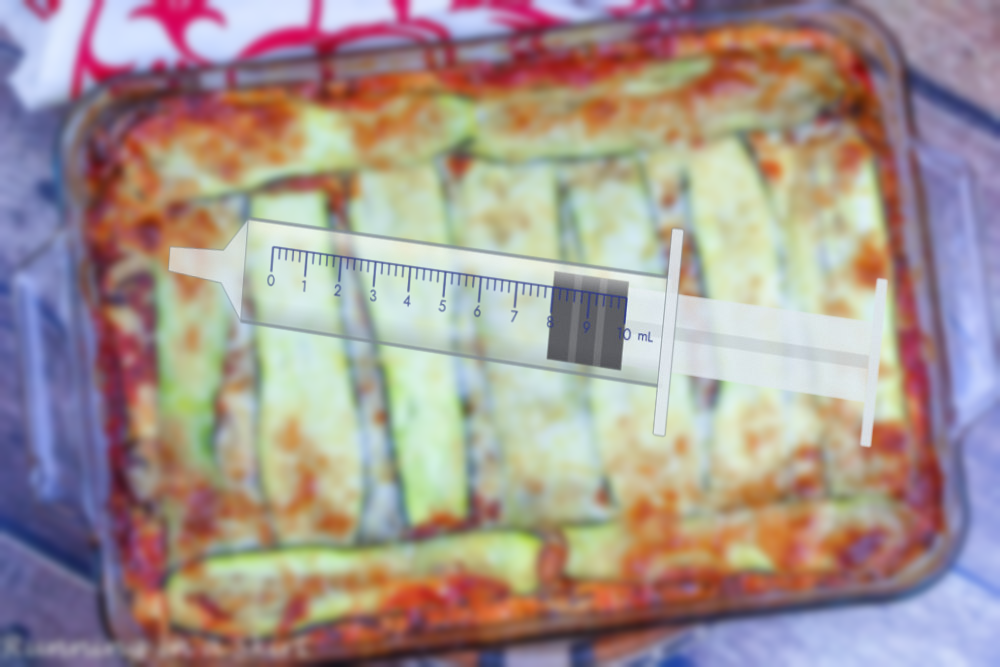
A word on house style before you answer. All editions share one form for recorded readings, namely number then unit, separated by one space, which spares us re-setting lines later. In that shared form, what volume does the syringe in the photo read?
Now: 8 mL
